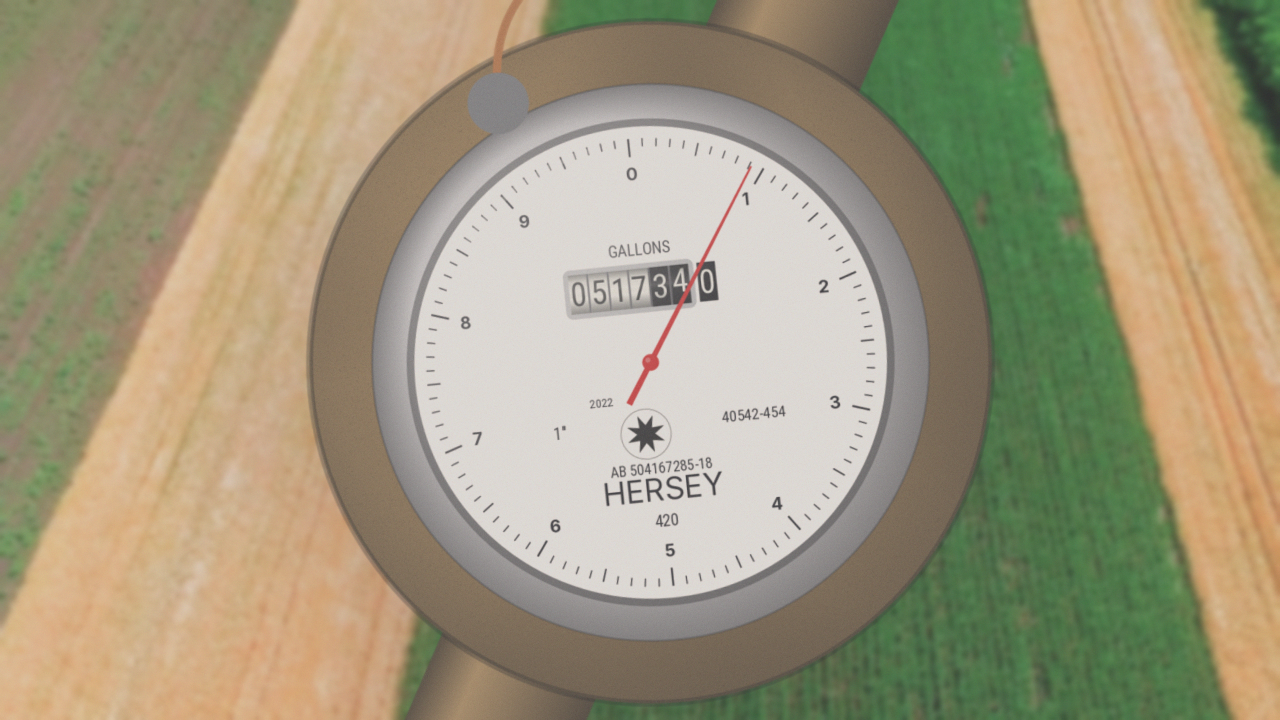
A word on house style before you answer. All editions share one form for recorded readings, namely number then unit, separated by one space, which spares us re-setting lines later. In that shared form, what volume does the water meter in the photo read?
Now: 517340.9 gal
